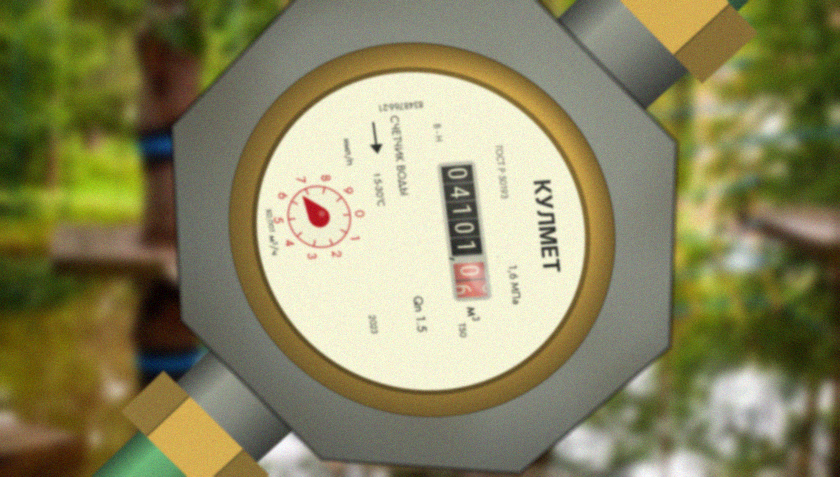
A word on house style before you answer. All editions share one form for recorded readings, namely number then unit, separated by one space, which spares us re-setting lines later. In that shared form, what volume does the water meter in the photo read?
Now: 4101.056 m³
